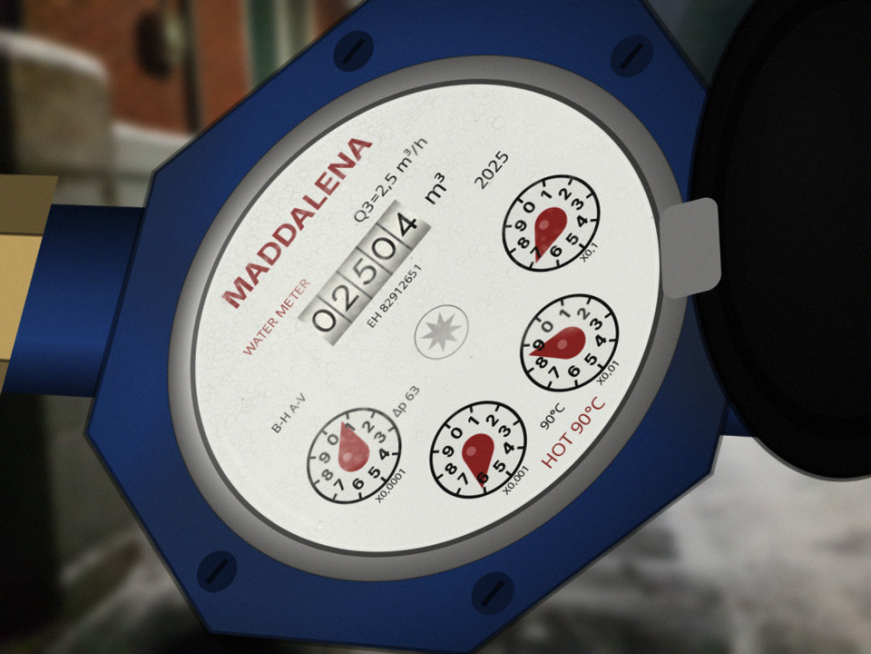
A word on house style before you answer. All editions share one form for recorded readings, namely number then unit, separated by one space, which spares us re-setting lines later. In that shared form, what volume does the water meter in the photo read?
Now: 2504.6860 m³
